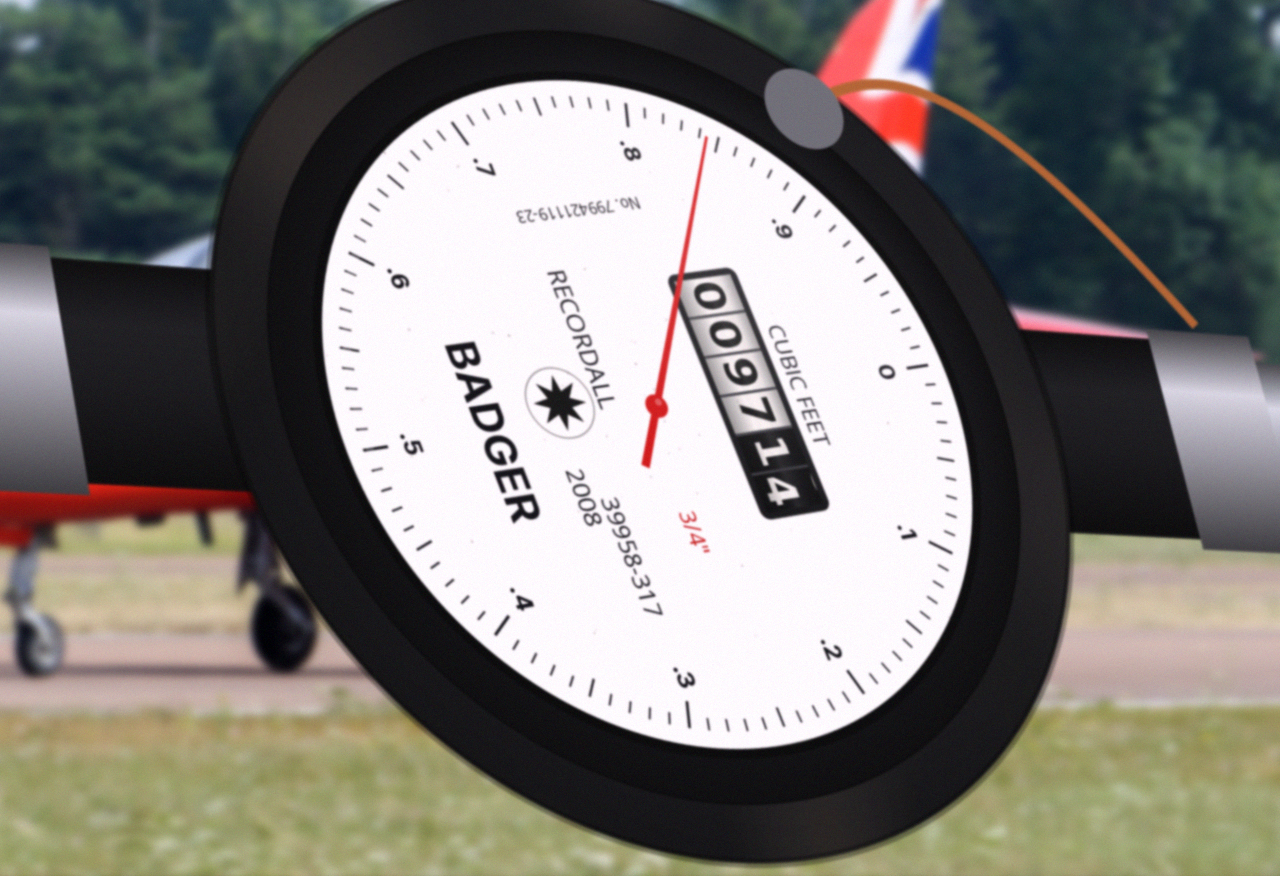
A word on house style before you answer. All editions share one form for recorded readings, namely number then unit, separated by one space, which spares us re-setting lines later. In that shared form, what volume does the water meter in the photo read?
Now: 9713.84 ft³
